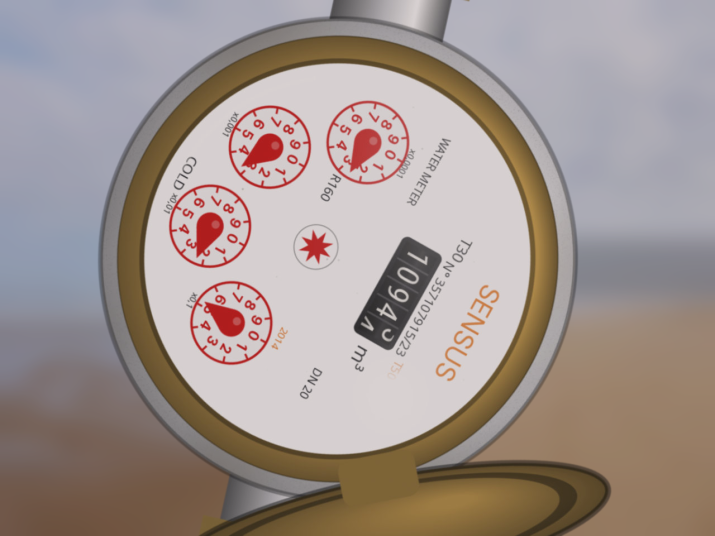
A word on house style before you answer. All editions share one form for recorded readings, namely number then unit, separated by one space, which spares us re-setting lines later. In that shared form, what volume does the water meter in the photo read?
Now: 10943.5232 m³
